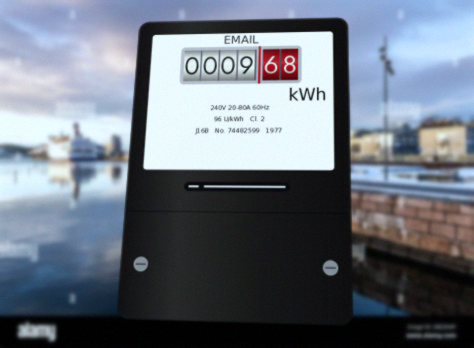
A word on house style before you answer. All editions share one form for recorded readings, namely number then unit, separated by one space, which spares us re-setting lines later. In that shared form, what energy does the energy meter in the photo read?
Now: 9.68 kWh
